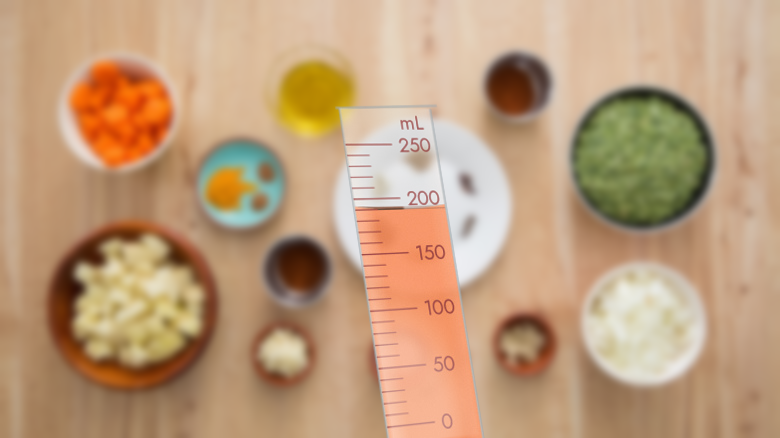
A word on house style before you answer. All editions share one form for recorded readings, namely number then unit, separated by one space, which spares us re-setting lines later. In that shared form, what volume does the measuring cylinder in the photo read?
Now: 190 mL
